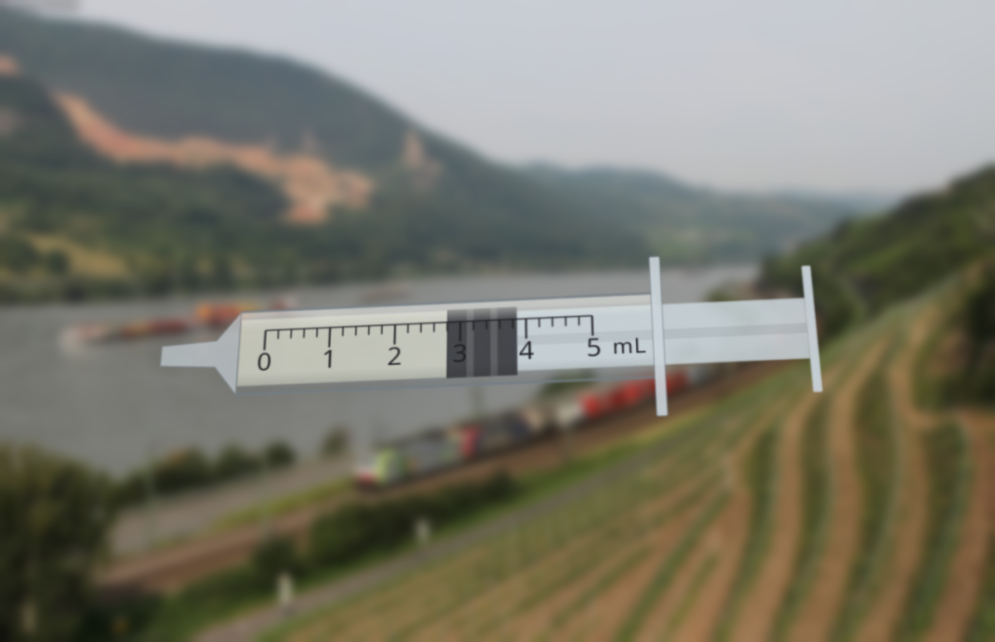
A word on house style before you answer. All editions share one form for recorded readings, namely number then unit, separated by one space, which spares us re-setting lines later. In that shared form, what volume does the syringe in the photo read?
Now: 2.8 mL
